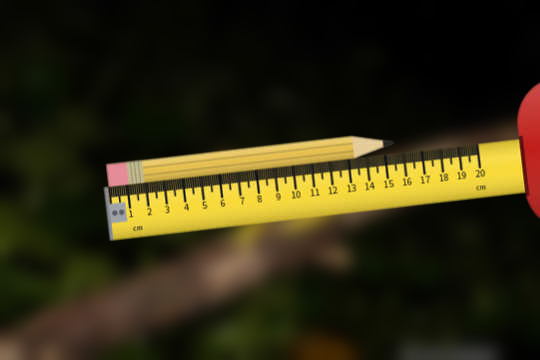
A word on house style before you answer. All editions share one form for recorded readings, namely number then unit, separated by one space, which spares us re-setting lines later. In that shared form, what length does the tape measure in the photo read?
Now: 15.5 cm
